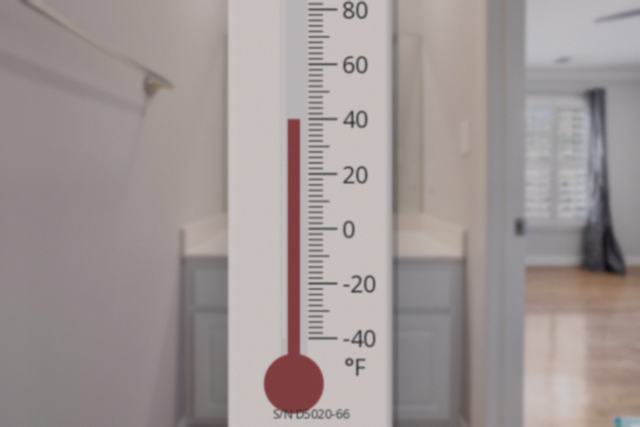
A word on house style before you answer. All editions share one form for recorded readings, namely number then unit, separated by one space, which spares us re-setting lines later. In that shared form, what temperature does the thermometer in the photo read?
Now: 40 °F
